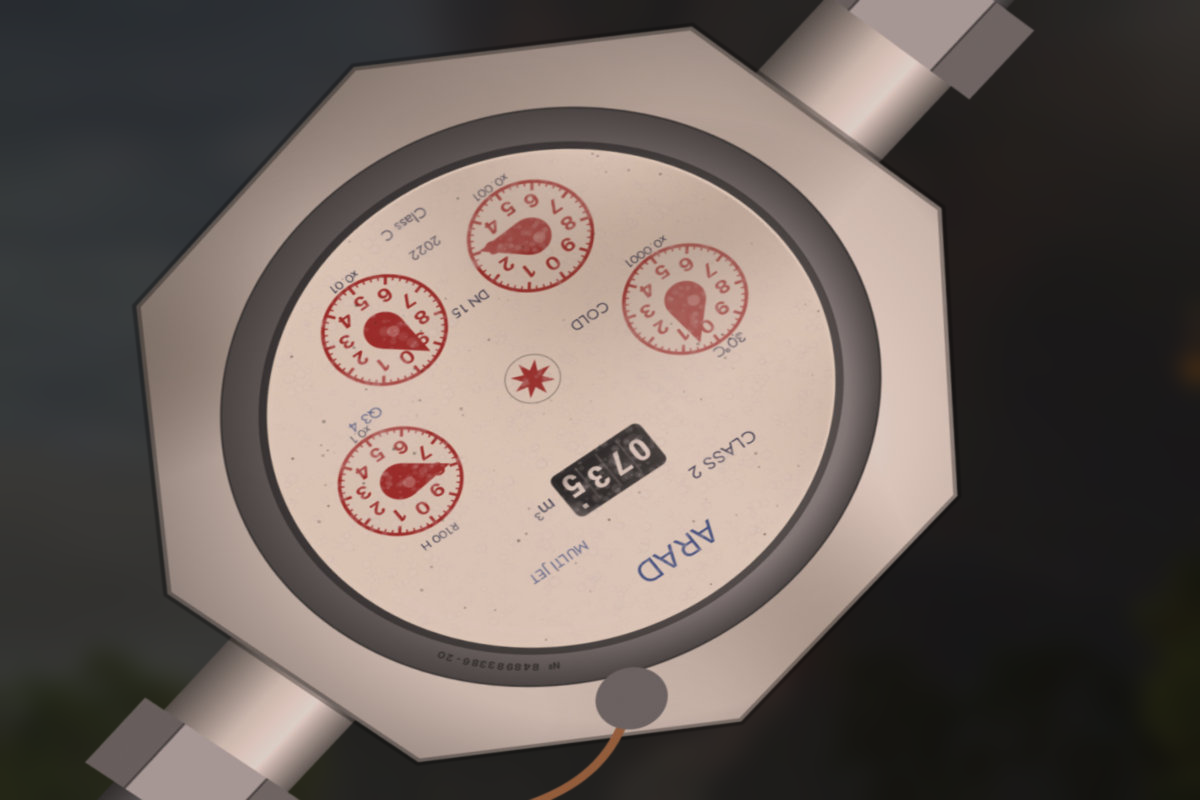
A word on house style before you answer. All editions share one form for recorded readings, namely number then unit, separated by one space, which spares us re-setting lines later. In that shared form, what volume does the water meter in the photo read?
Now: 734.7930 m³
